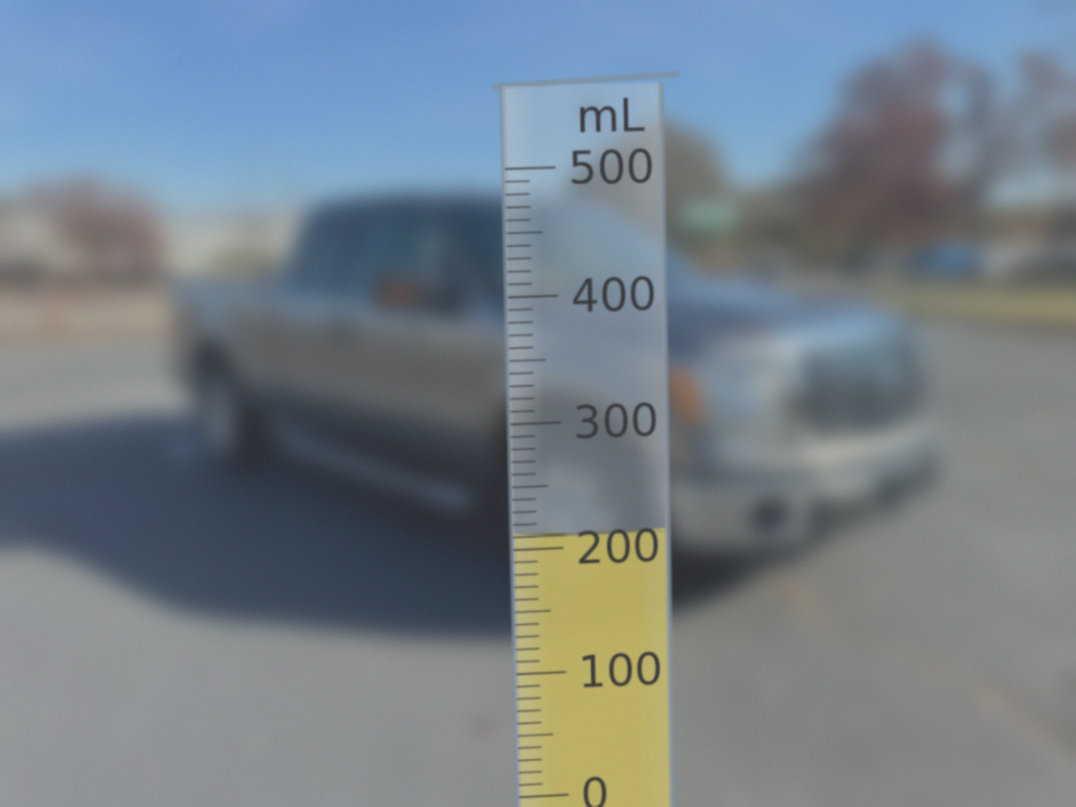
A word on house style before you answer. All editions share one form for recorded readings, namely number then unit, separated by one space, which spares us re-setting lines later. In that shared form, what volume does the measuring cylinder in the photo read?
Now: 210 mL
